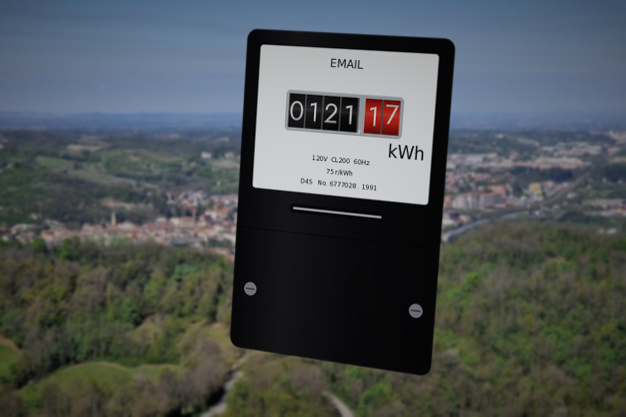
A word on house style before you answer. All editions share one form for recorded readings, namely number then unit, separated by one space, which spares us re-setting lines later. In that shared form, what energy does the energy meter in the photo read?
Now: 121.17 kWh
